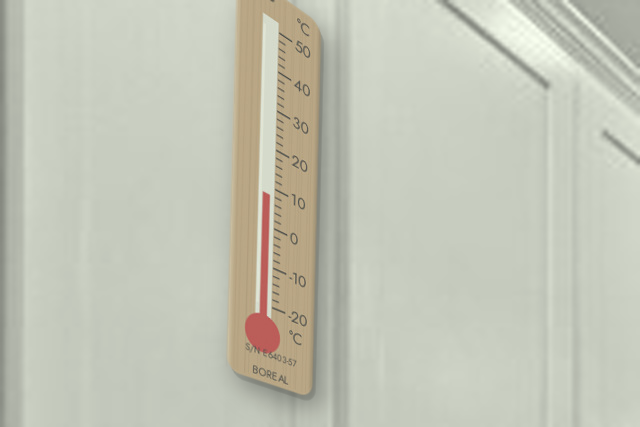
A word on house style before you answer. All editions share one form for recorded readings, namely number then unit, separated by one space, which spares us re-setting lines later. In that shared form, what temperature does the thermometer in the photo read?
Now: 8 °C
